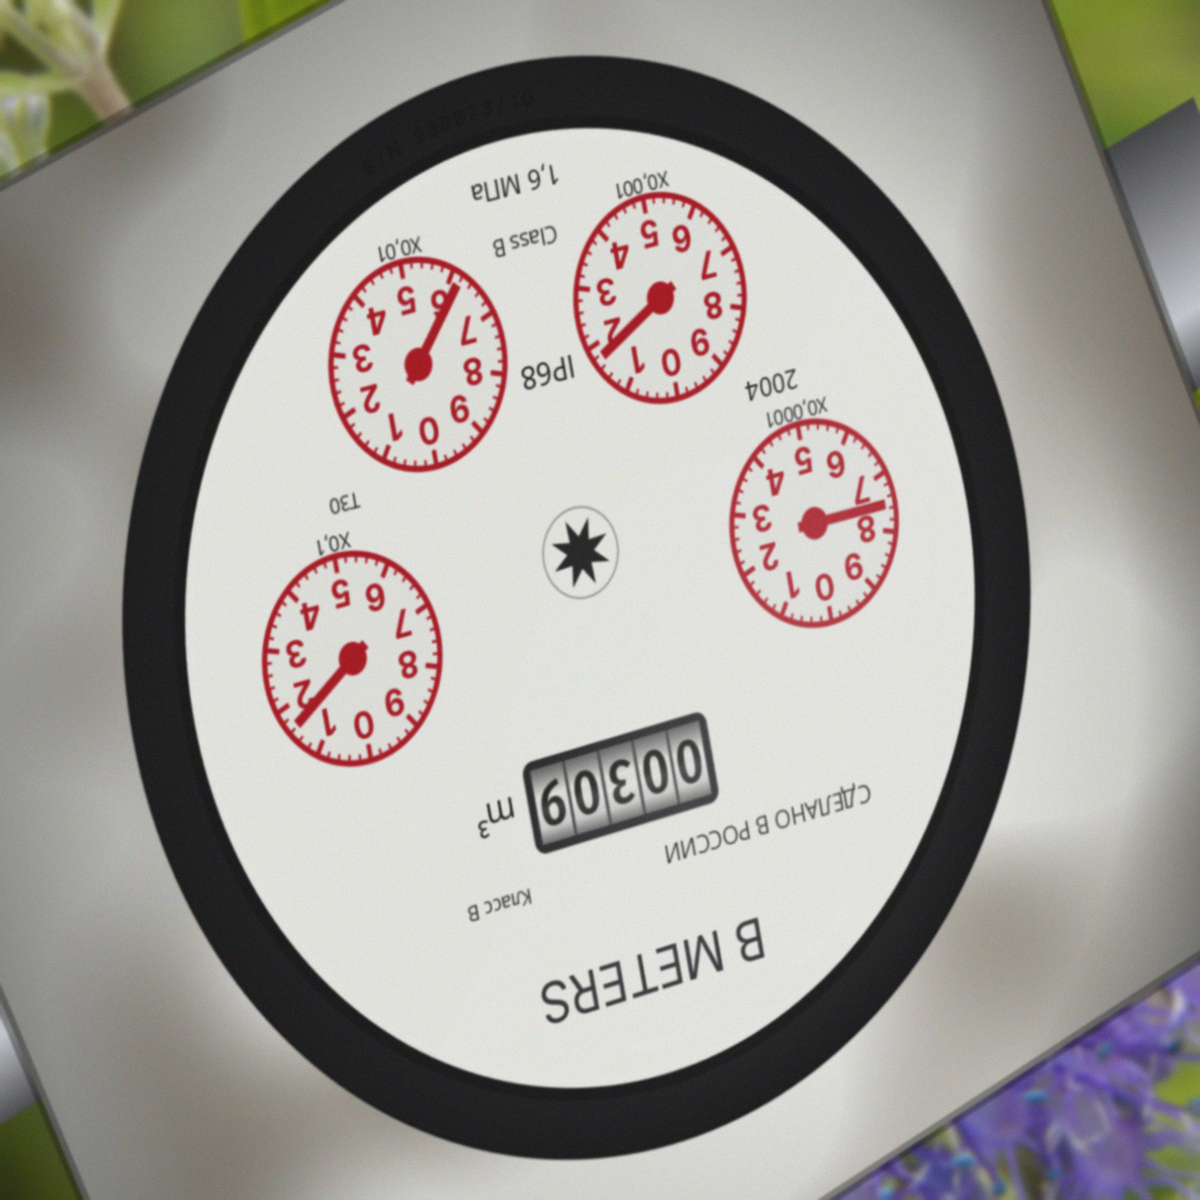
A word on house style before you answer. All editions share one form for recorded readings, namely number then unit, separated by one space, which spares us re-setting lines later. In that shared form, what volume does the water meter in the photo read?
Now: 309.1617 m³
